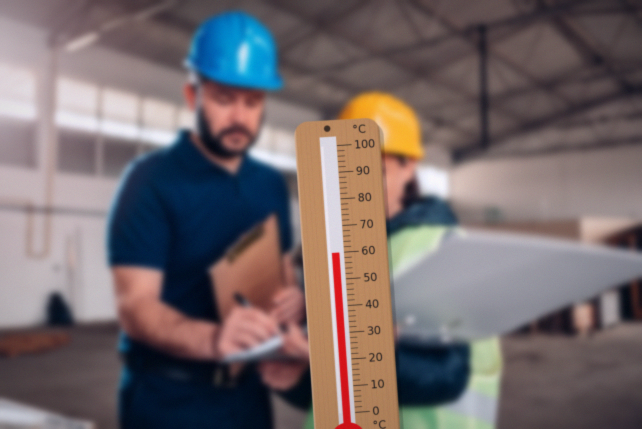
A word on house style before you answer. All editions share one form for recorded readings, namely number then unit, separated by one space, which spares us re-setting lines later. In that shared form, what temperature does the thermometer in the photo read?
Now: 60 °C
